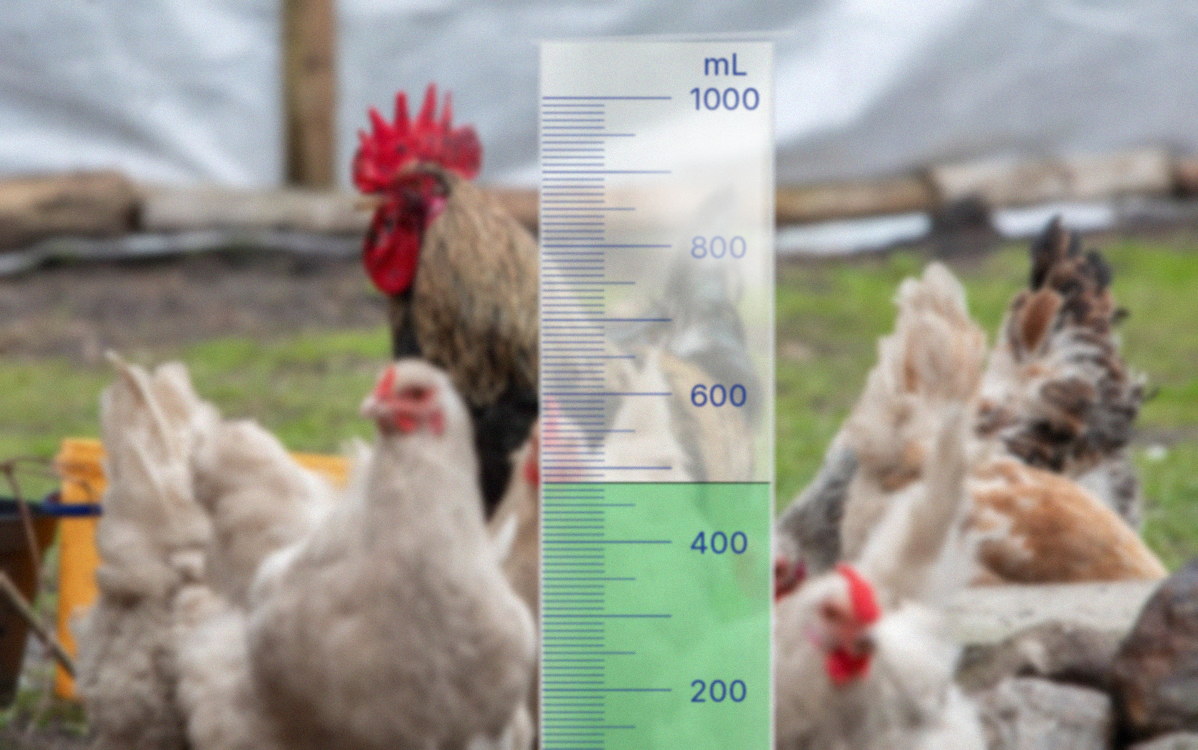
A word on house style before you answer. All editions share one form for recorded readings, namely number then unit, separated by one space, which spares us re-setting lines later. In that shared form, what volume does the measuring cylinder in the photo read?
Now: 480 mL
